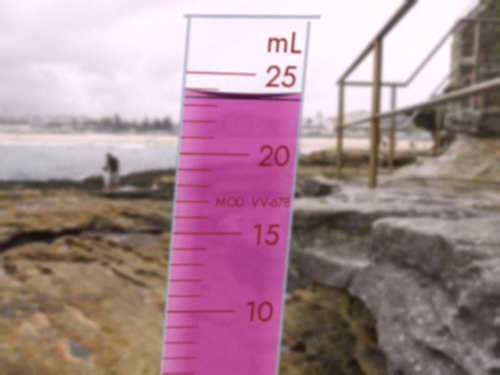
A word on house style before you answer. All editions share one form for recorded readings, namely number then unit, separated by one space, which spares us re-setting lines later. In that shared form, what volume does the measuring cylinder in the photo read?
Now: 23.5 mL
